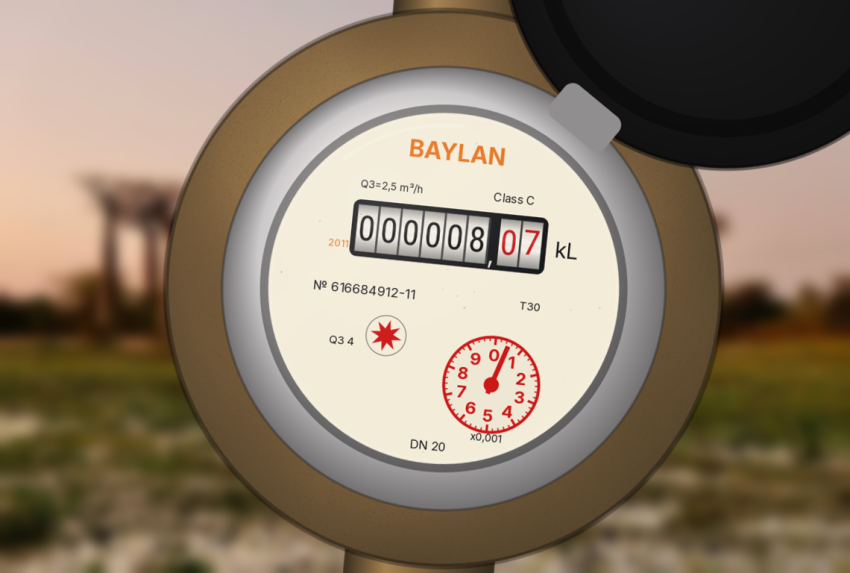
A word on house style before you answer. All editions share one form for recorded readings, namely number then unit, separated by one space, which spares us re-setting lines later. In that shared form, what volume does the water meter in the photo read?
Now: 8.070 kL
